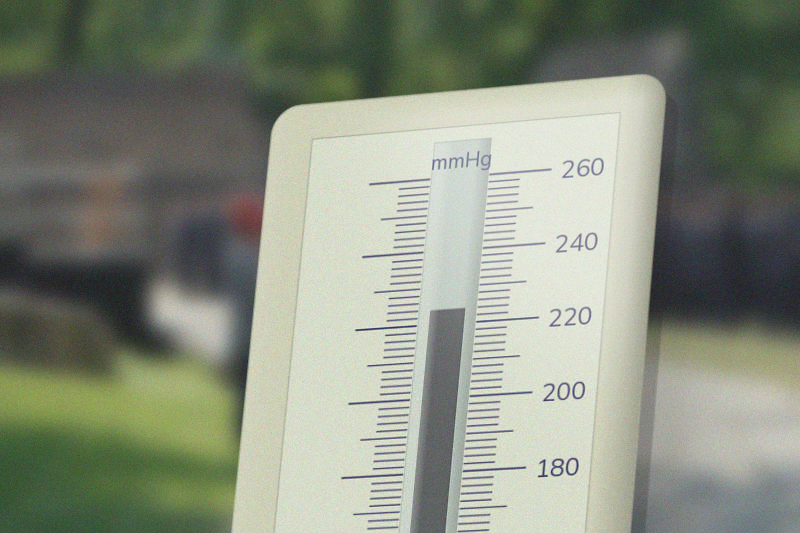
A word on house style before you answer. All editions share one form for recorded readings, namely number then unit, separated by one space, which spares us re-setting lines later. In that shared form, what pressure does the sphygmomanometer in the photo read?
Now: 224 mmHg
